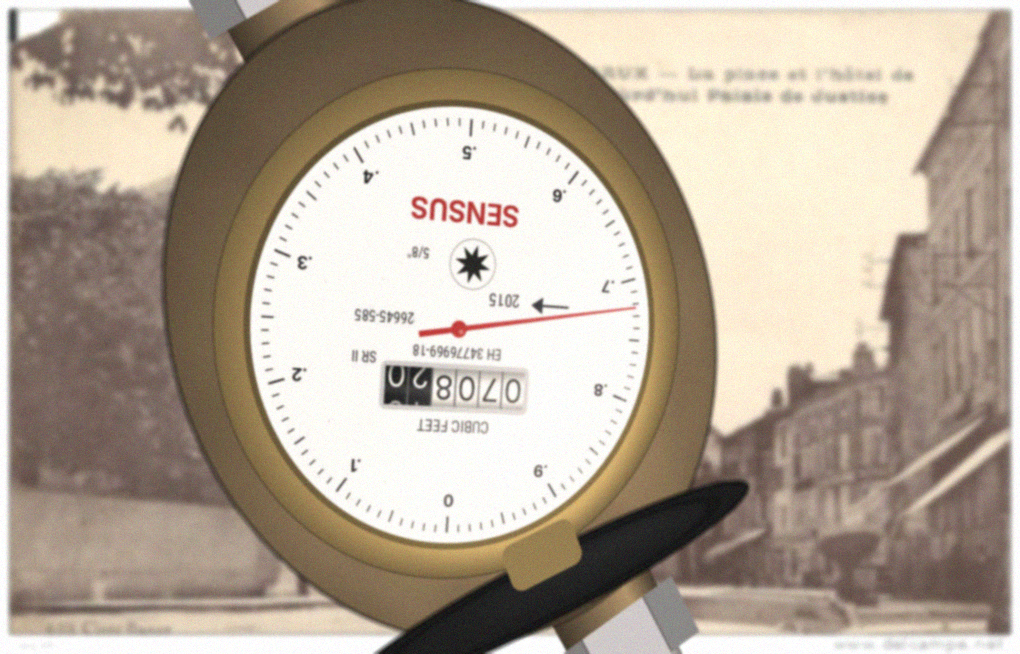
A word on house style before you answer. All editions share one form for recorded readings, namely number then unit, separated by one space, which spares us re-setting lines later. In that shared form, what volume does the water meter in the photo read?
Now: 70819.72 ft³
